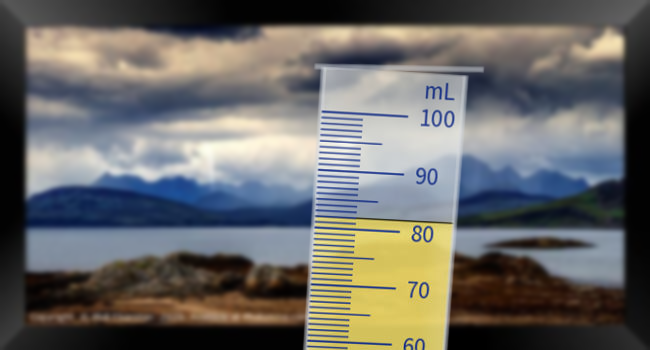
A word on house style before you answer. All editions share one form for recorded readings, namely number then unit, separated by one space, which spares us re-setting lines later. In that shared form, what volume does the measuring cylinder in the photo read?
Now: 82 mL
